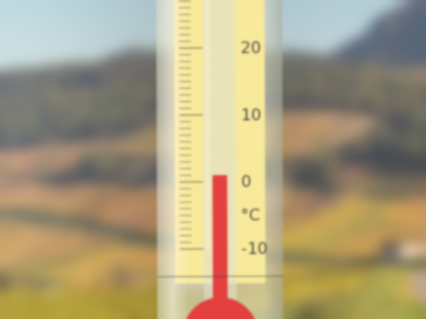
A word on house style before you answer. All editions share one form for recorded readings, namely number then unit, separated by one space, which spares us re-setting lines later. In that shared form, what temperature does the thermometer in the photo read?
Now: 1 °C
